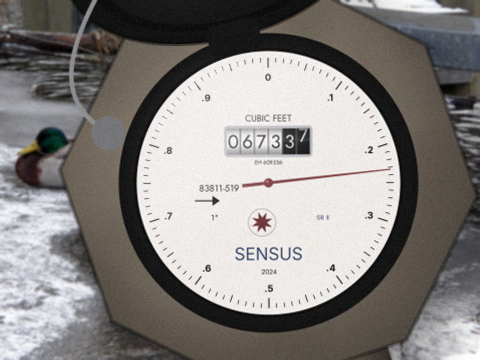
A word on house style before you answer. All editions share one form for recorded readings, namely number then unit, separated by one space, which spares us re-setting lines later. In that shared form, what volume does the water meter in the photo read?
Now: 67337.23 ft³
